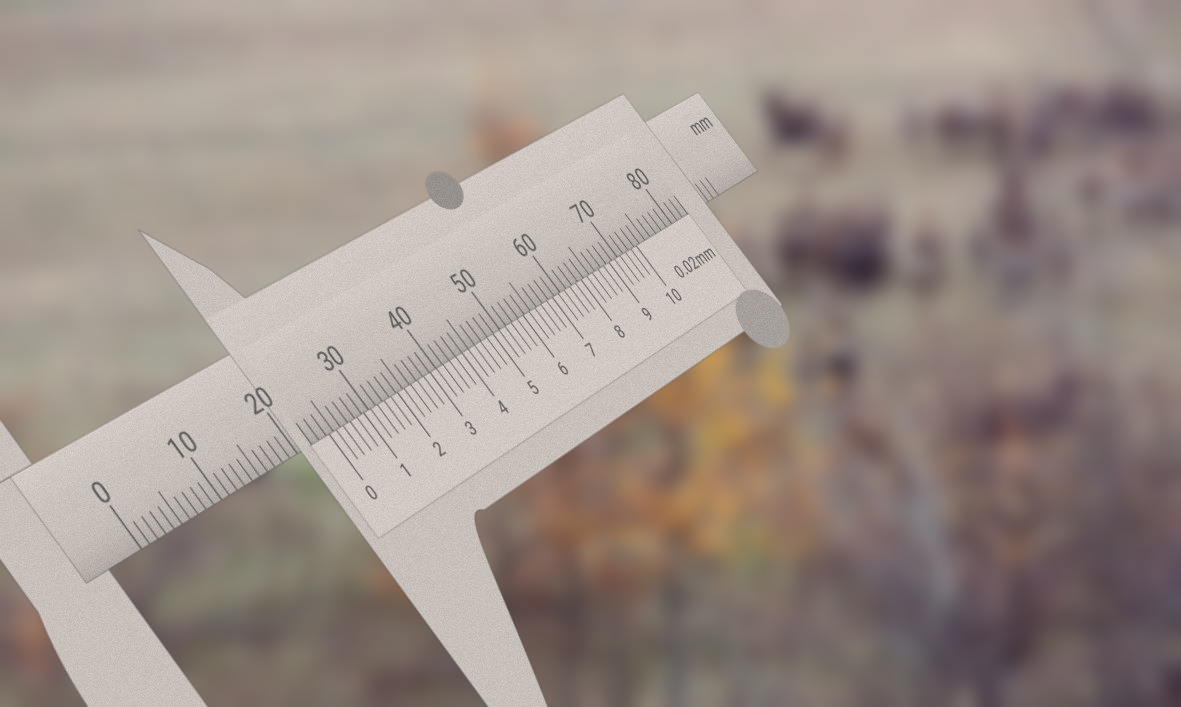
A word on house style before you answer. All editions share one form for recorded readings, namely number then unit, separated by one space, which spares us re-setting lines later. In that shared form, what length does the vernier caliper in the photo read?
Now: 24.4 mm
